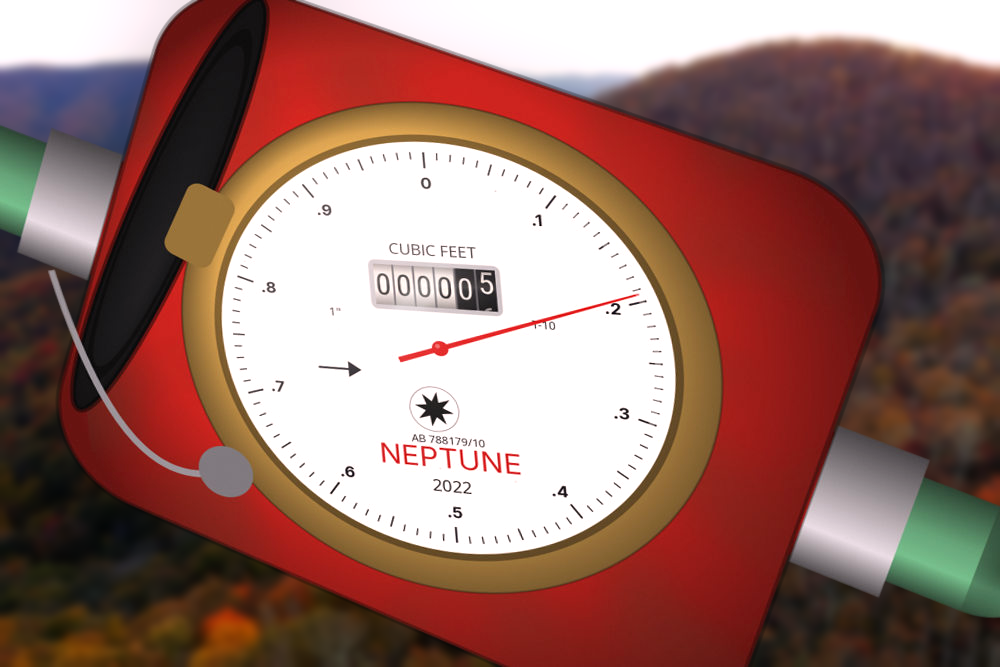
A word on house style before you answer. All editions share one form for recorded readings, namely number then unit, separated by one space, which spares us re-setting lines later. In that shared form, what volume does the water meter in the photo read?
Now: 5.19 ft³
